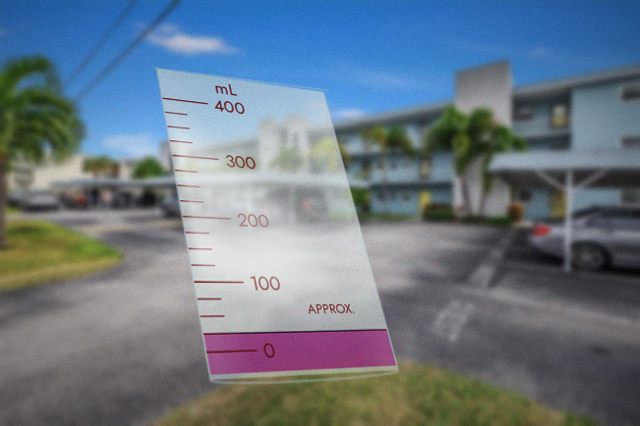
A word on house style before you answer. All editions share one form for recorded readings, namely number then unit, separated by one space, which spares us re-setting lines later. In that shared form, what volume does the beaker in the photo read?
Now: 25 mL
